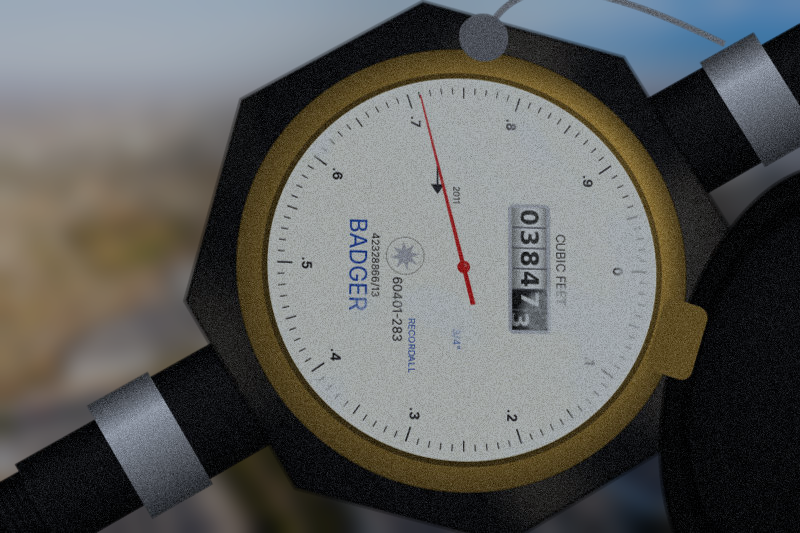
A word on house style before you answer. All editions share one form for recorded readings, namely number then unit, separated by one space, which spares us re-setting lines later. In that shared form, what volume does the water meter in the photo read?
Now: 38472.71 ft³
